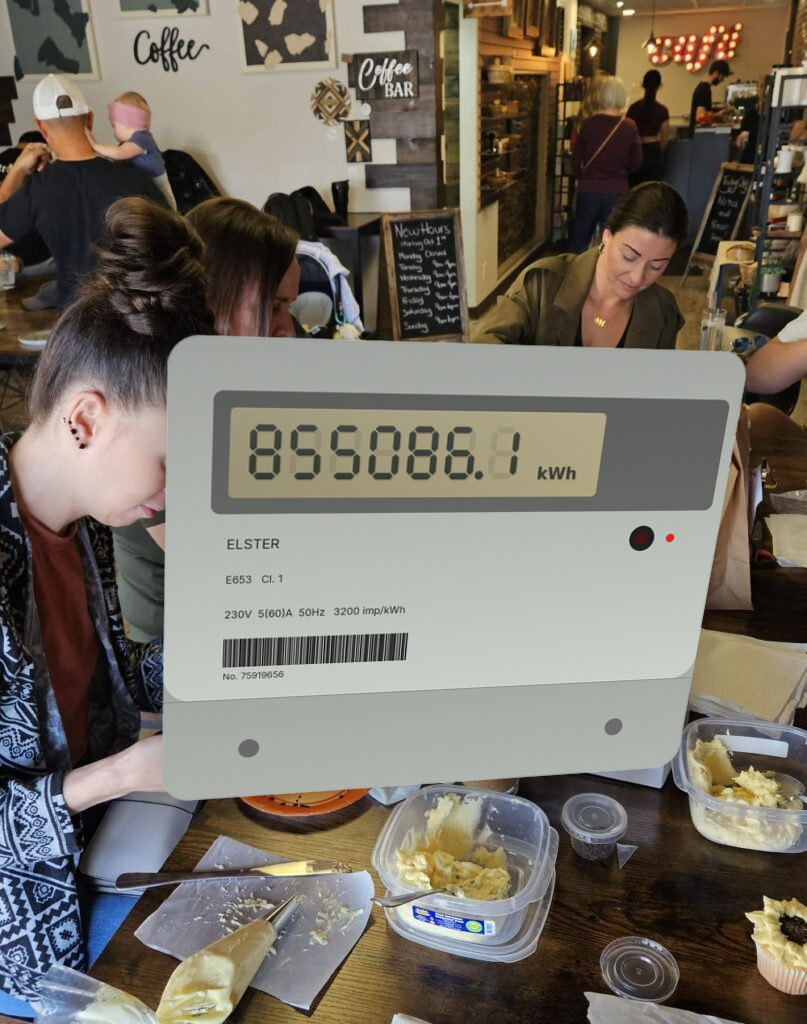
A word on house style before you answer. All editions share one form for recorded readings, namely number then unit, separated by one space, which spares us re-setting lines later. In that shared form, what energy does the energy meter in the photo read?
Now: 855086.1 kWh
